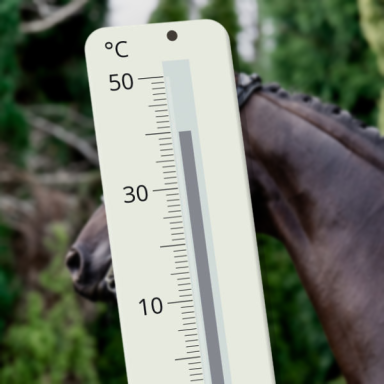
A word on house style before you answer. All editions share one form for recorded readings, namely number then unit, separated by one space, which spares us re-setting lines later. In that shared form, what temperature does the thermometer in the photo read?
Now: 40 °C
